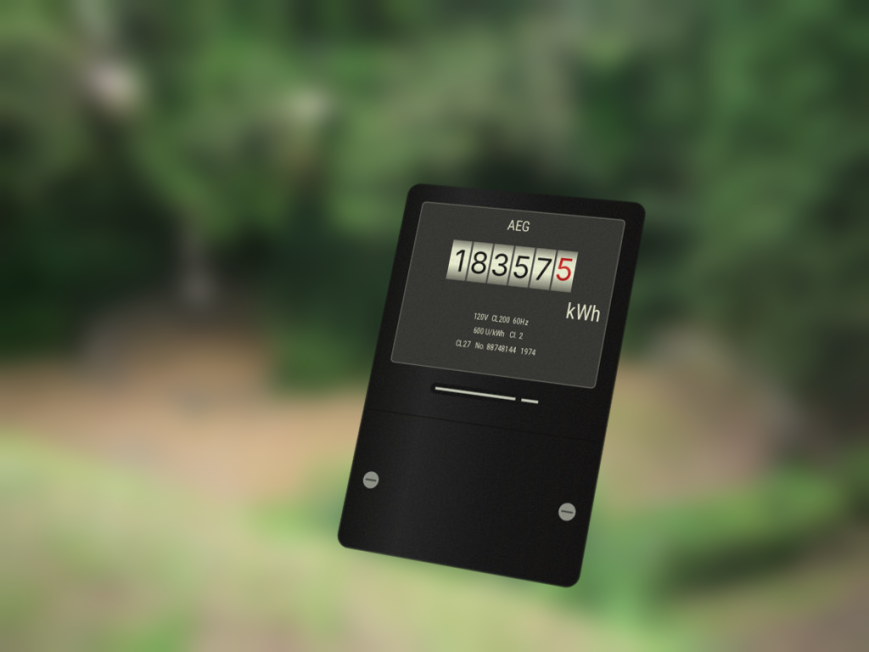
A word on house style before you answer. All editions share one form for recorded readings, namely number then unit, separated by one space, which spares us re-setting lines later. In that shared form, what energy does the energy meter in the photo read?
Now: 18357.5 kWh
